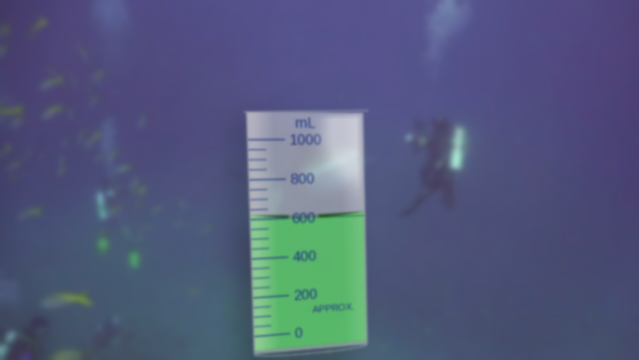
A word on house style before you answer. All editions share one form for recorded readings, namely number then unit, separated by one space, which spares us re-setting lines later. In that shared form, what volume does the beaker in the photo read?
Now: 600 mL
